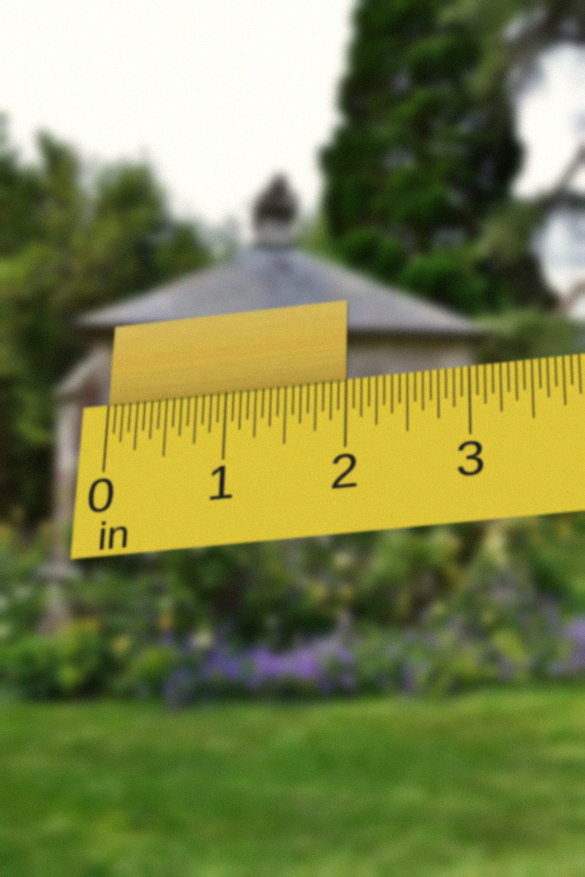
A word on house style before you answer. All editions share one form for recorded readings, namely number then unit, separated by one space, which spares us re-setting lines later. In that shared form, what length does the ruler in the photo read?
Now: 2 in
